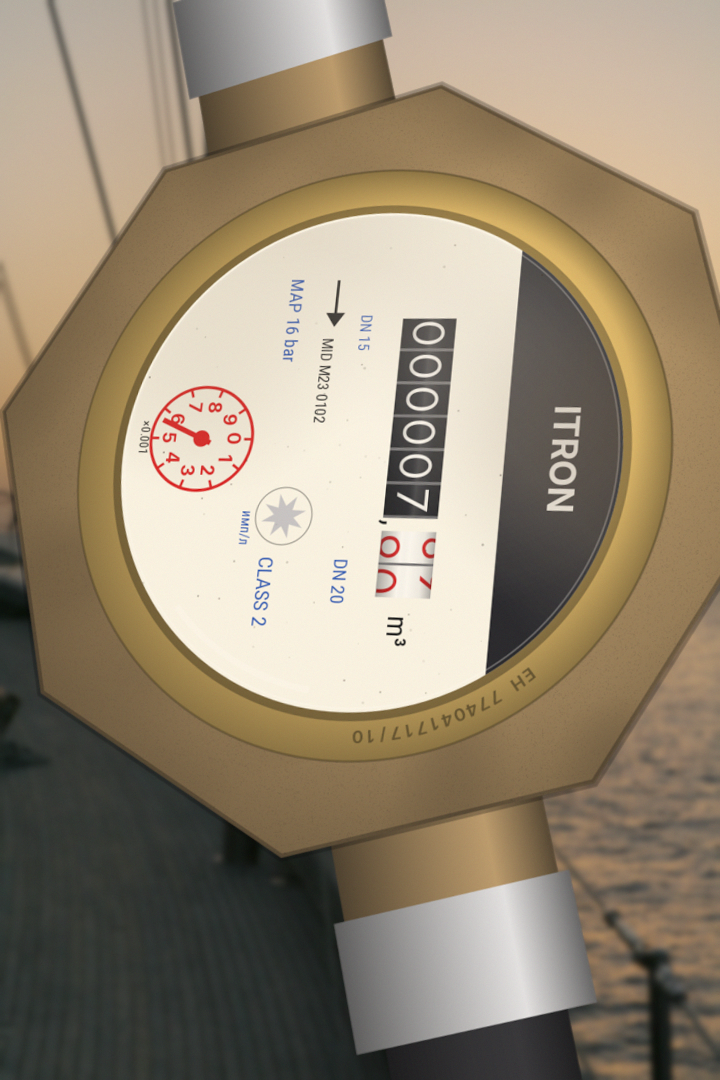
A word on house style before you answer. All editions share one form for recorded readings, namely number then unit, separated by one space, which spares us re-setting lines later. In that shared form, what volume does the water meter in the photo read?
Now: 7.895 m³
